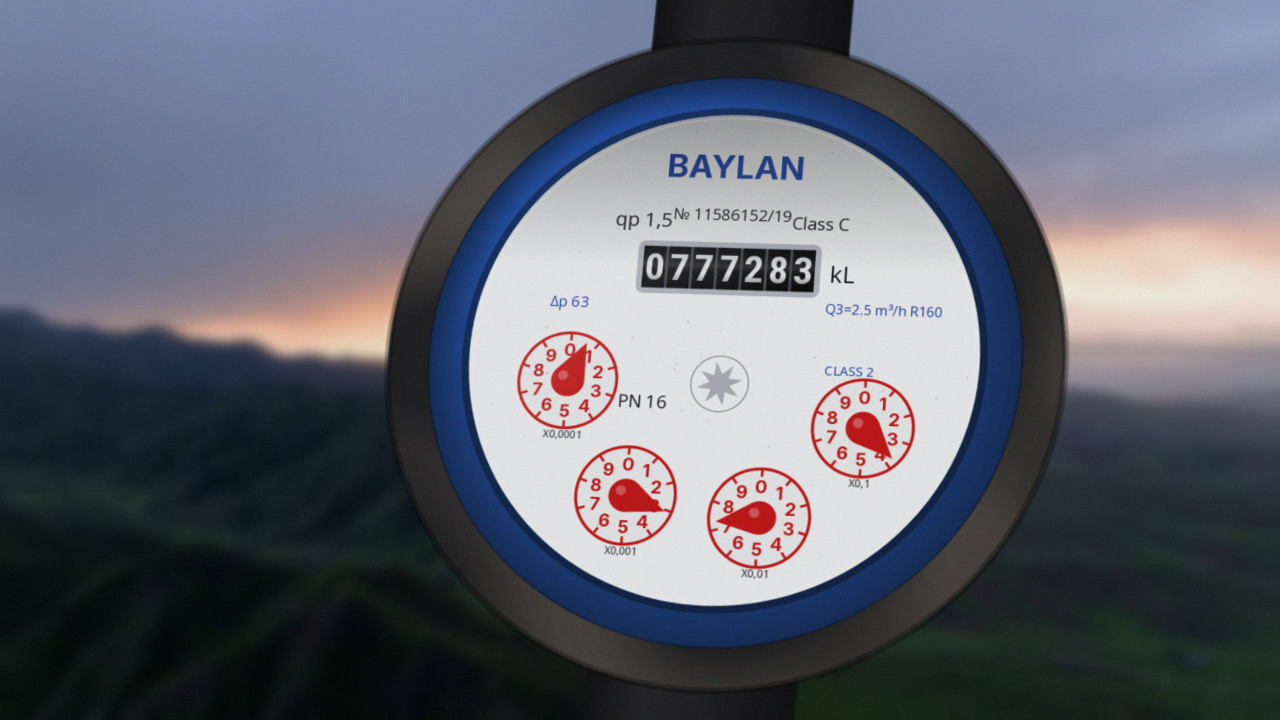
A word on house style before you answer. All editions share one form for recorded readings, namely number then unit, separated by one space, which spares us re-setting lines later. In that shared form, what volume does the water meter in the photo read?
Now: 777283.3730 kL
